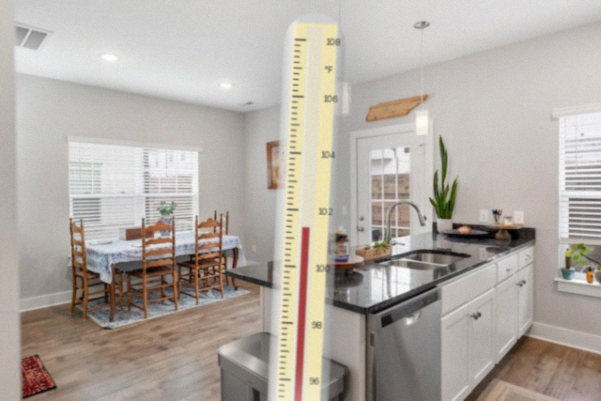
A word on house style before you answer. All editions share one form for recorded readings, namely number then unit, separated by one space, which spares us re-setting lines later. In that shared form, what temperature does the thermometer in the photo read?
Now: 101.4 °F
